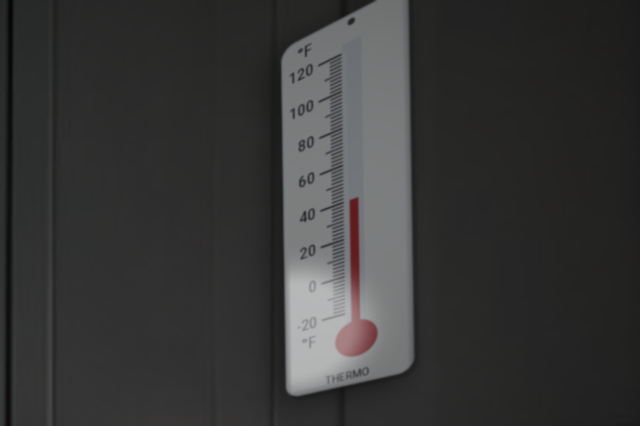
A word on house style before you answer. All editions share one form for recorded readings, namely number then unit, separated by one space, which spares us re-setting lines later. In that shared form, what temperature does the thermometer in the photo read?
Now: 40 °F
